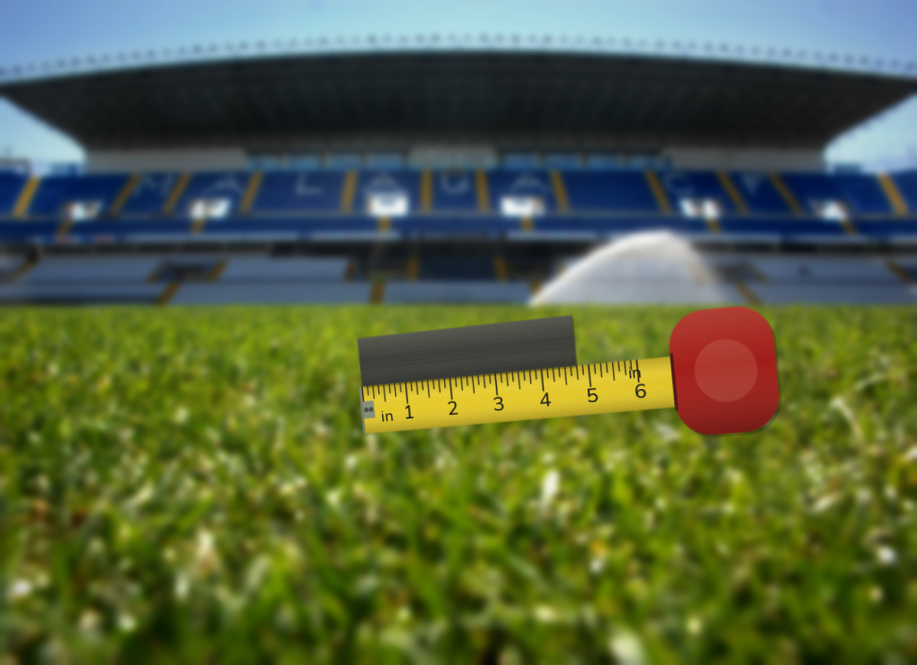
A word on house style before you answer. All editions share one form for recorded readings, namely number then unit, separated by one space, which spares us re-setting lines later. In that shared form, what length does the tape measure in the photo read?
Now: 4.75 in
